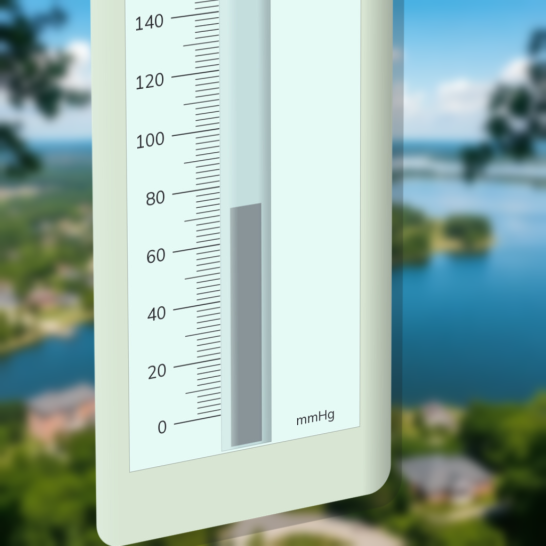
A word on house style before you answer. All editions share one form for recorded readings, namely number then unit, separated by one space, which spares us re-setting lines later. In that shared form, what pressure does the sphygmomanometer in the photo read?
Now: 72 mmHg
